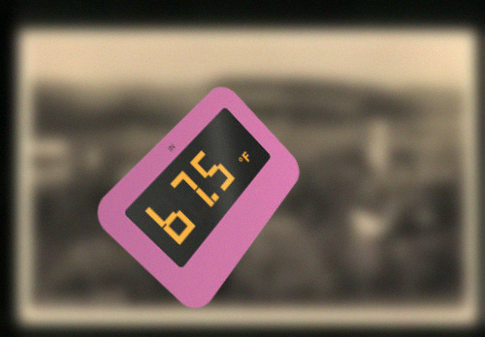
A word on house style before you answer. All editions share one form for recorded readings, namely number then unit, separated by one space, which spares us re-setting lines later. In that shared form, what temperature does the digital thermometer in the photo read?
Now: 67.5 °F
